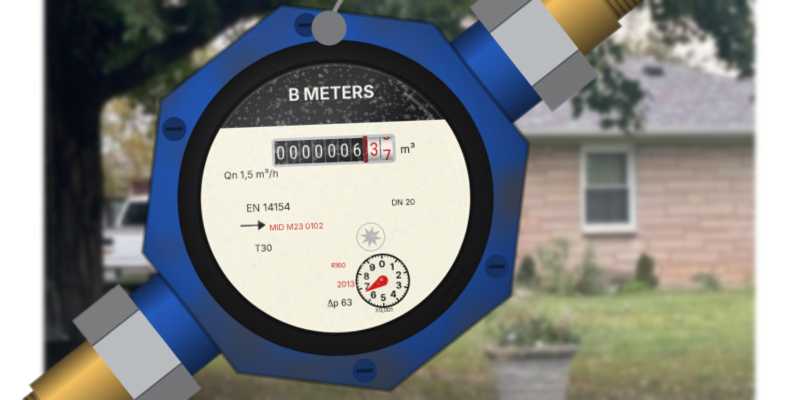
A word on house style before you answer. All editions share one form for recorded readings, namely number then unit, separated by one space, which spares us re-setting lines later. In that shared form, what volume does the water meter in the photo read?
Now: 6.366 m³
